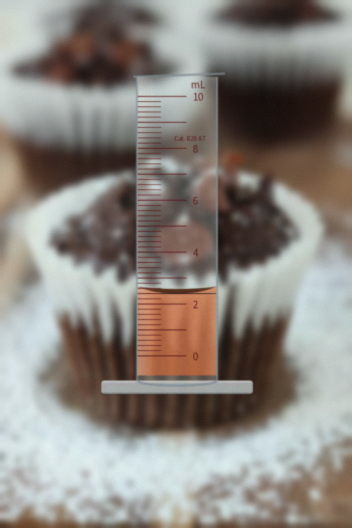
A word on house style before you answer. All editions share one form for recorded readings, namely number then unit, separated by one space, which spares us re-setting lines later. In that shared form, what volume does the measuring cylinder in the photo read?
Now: 2.4 mL
